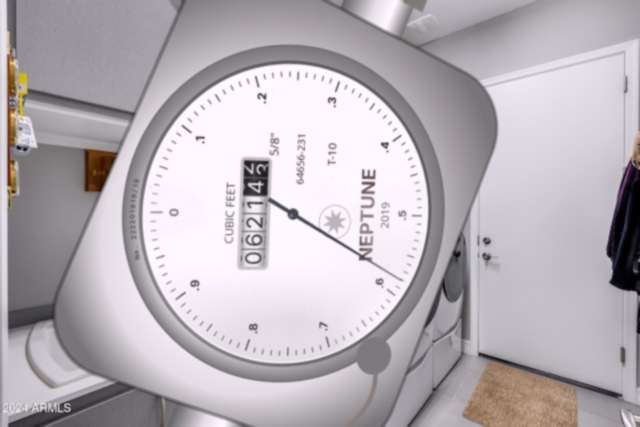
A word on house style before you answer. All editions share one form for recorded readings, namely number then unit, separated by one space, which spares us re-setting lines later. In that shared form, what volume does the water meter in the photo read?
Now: 62142.58 ft³
